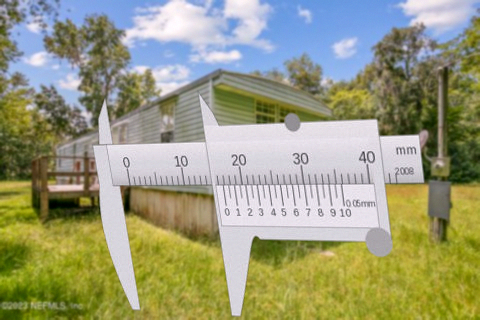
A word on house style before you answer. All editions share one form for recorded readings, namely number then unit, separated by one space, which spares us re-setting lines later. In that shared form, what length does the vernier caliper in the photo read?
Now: 16.8 mm
